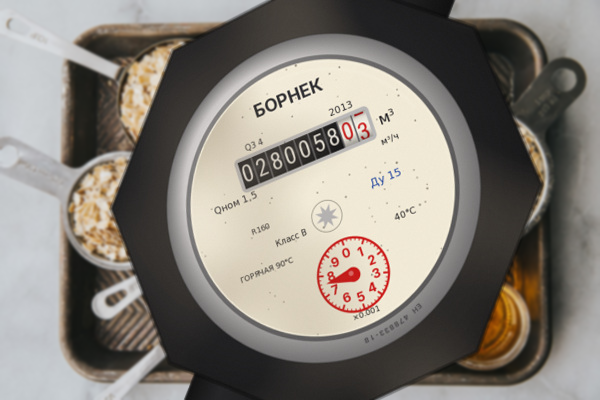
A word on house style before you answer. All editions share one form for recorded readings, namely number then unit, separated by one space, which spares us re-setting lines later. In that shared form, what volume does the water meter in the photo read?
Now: 280058.027 m³
